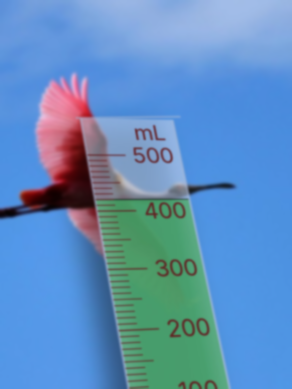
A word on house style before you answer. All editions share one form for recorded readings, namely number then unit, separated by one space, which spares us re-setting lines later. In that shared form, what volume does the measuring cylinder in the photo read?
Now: 420 mL
